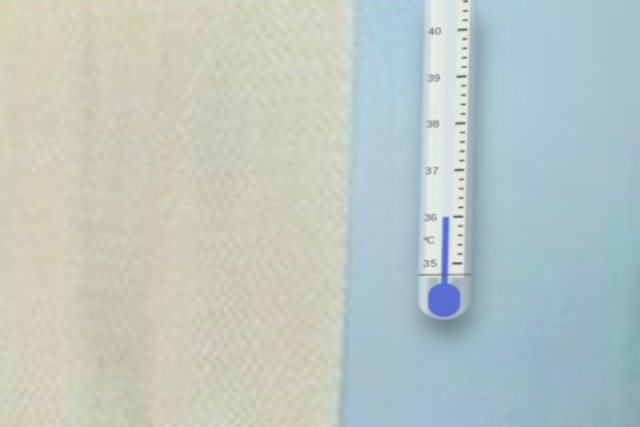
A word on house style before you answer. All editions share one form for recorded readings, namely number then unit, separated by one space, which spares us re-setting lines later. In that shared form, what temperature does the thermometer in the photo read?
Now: 36 °C
